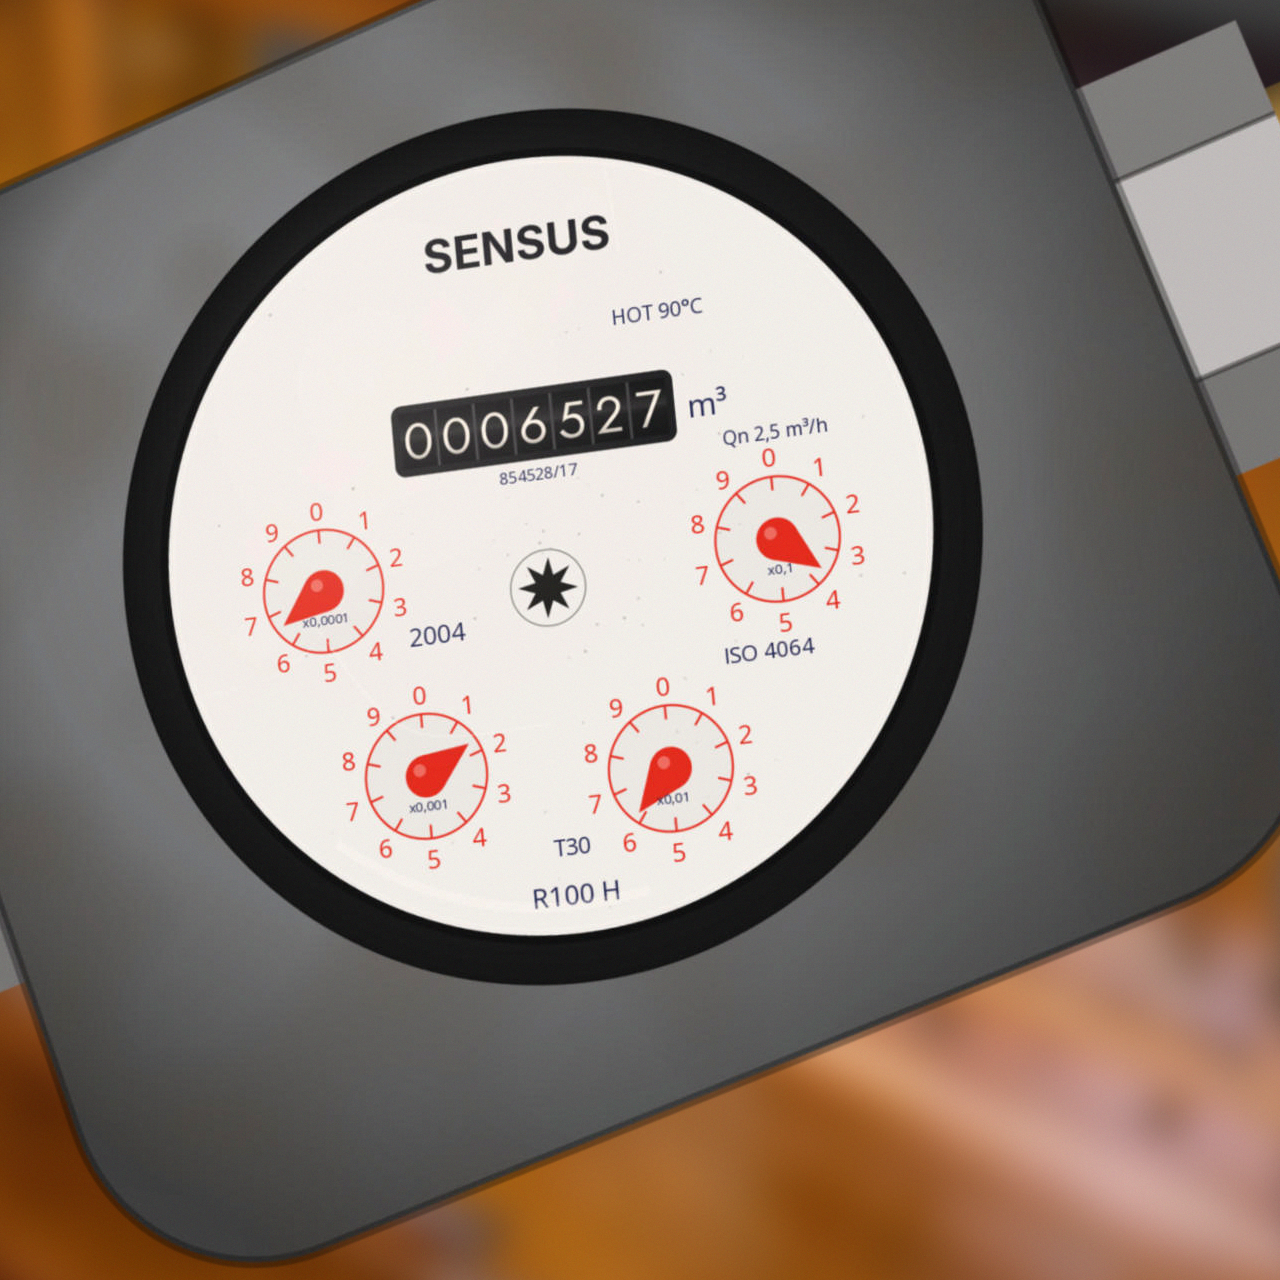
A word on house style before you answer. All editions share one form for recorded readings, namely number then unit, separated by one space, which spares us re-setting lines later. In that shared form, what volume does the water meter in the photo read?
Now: 6527.3616 m³
